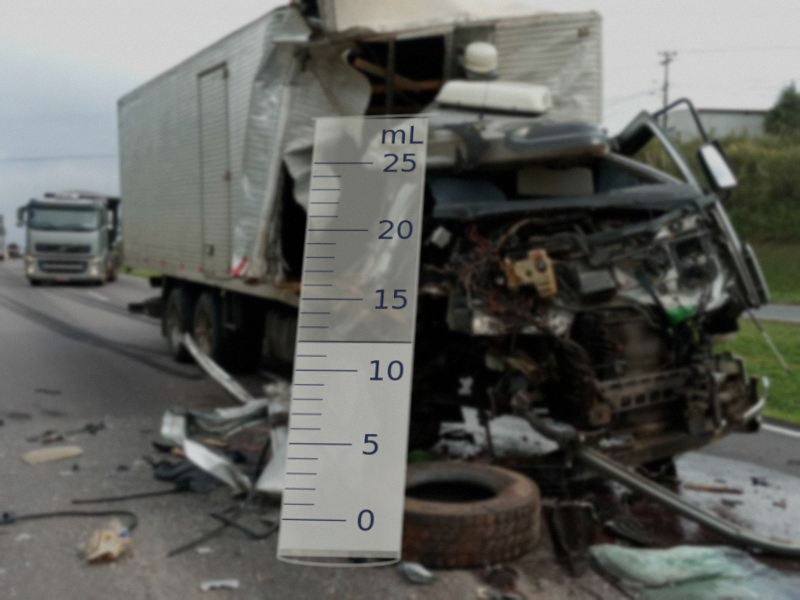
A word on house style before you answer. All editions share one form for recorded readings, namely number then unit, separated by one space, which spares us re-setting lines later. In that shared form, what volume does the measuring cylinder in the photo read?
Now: 12 mL
